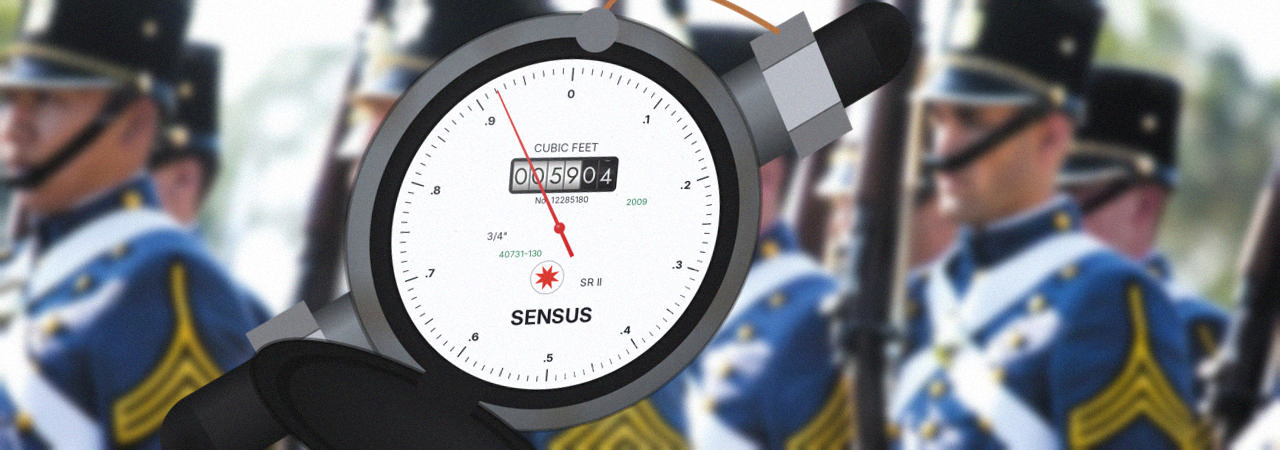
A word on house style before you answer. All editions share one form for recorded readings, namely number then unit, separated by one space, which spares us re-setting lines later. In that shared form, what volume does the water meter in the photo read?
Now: 5903.92 ft³
